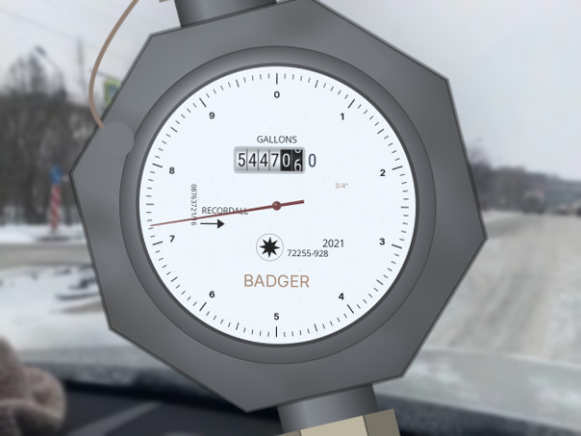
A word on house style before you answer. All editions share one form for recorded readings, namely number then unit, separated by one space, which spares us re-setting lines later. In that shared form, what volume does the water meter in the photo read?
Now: 5447057.2 gal
